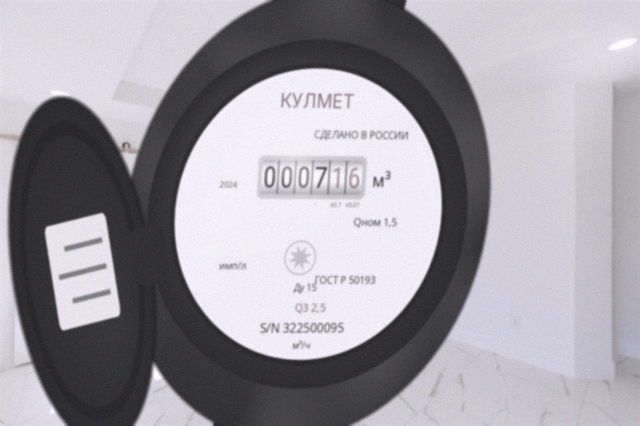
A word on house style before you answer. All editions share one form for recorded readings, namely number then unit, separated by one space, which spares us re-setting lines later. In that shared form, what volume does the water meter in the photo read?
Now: 7.16 m³
